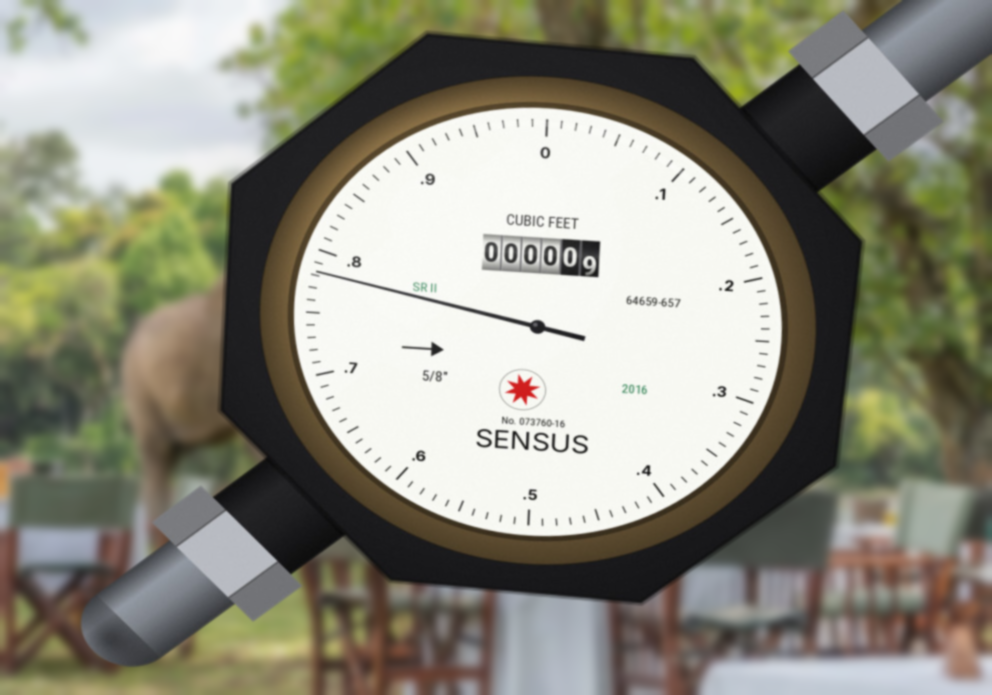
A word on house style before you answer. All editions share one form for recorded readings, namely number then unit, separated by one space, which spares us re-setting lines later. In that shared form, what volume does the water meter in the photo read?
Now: 8.78 ft³
